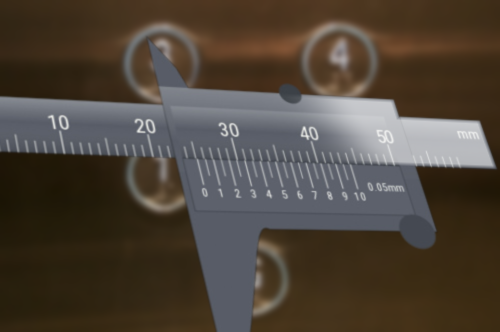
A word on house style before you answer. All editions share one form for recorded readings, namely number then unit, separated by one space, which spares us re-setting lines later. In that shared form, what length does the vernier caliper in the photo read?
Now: 25.2 mm
